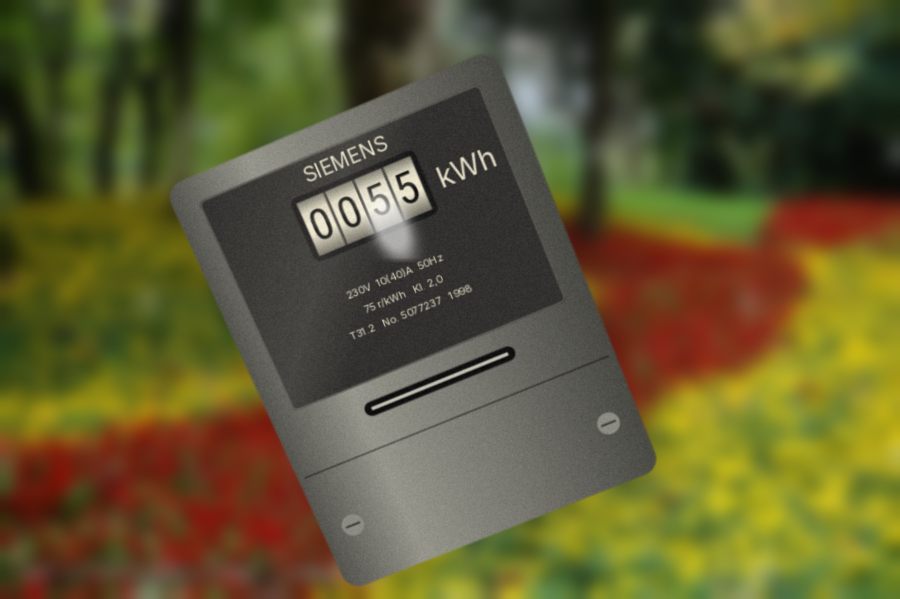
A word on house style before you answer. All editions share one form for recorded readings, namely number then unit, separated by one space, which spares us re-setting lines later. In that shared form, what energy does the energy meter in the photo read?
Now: 55 kWh
